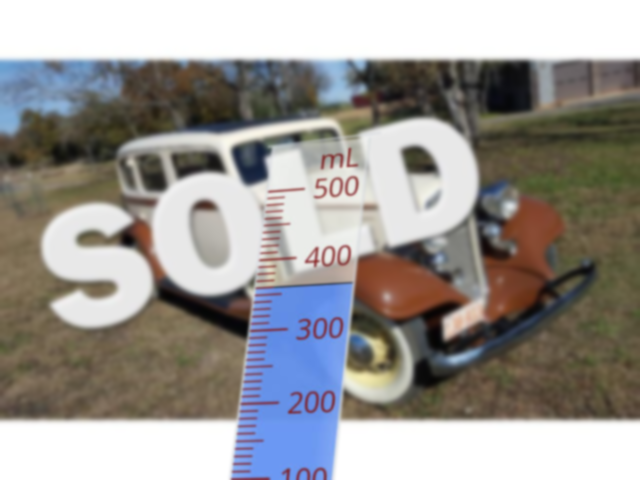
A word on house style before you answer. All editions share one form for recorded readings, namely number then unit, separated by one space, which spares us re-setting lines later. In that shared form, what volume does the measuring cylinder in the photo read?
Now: 360 mL
